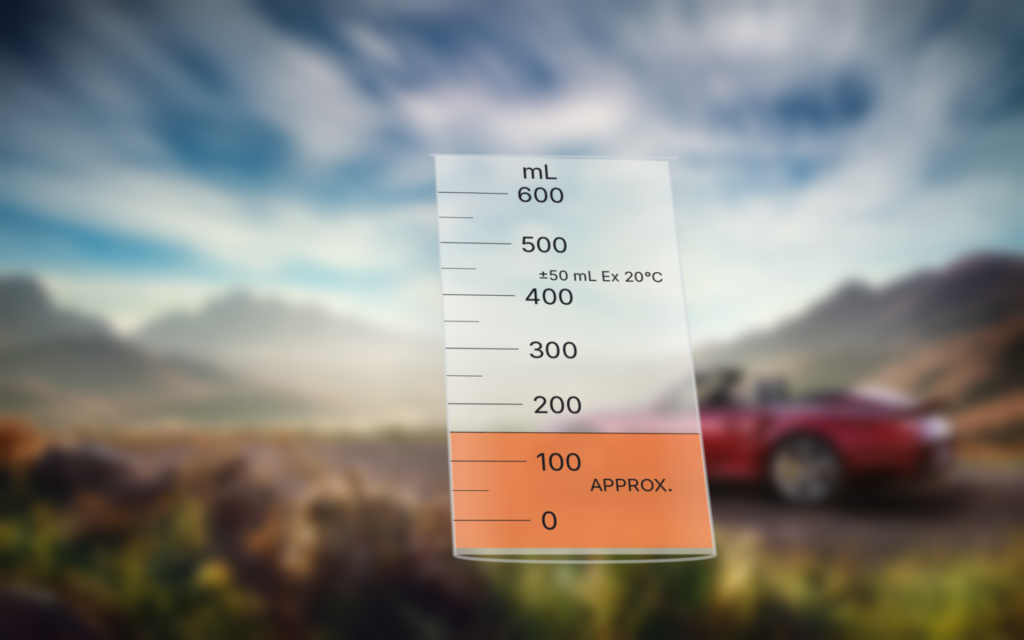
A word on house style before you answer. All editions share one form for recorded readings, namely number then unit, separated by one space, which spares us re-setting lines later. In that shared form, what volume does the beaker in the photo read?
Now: 150 mL
